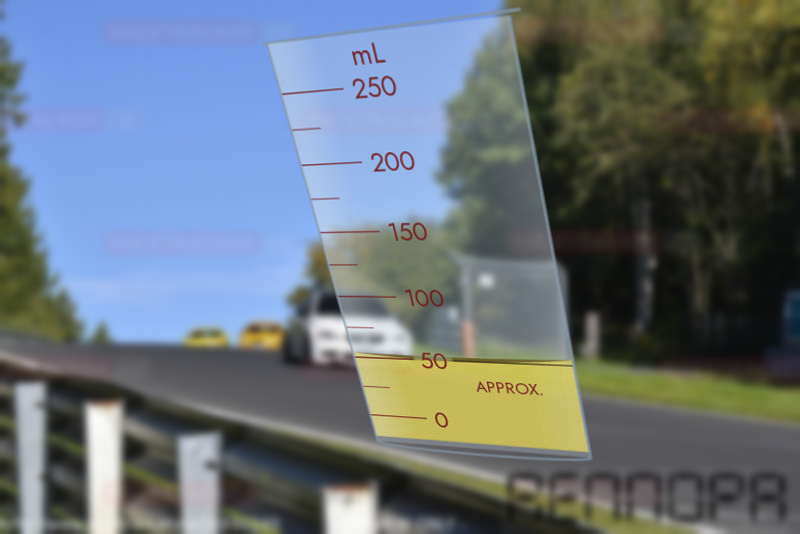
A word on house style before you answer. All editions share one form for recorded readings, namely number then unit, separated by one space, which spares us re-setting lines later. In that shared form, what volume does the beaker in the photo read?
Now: 50 mL
